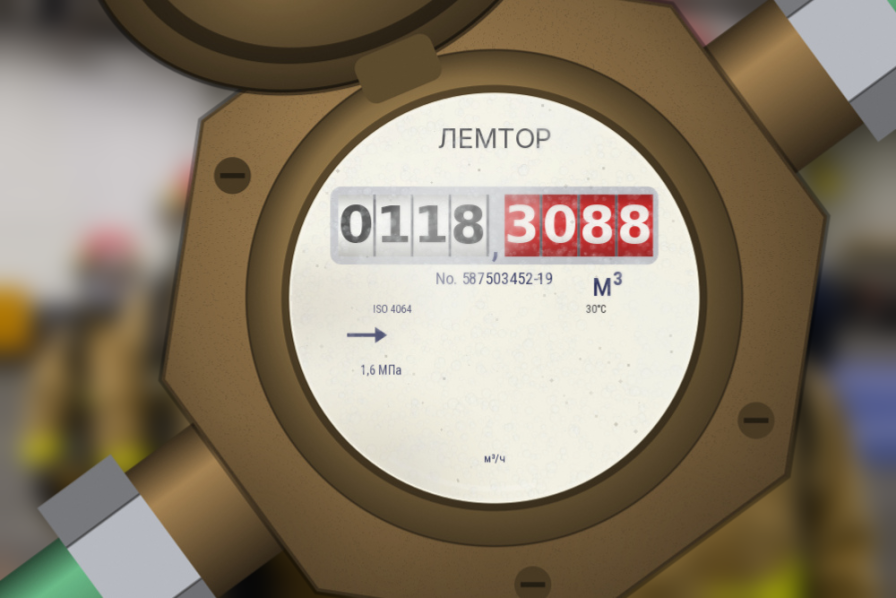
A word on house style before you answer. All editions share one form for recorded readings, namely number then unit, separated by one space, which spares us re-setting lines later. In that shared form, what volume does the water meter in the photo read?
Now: 118.3088 m³
